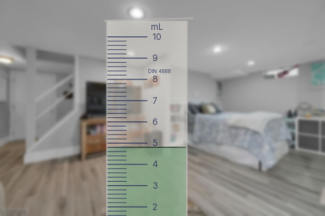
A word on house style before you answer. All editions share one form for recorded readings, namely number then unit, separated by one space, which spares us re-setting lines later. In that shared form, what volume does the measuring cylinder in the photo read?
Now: 4.8 mL
